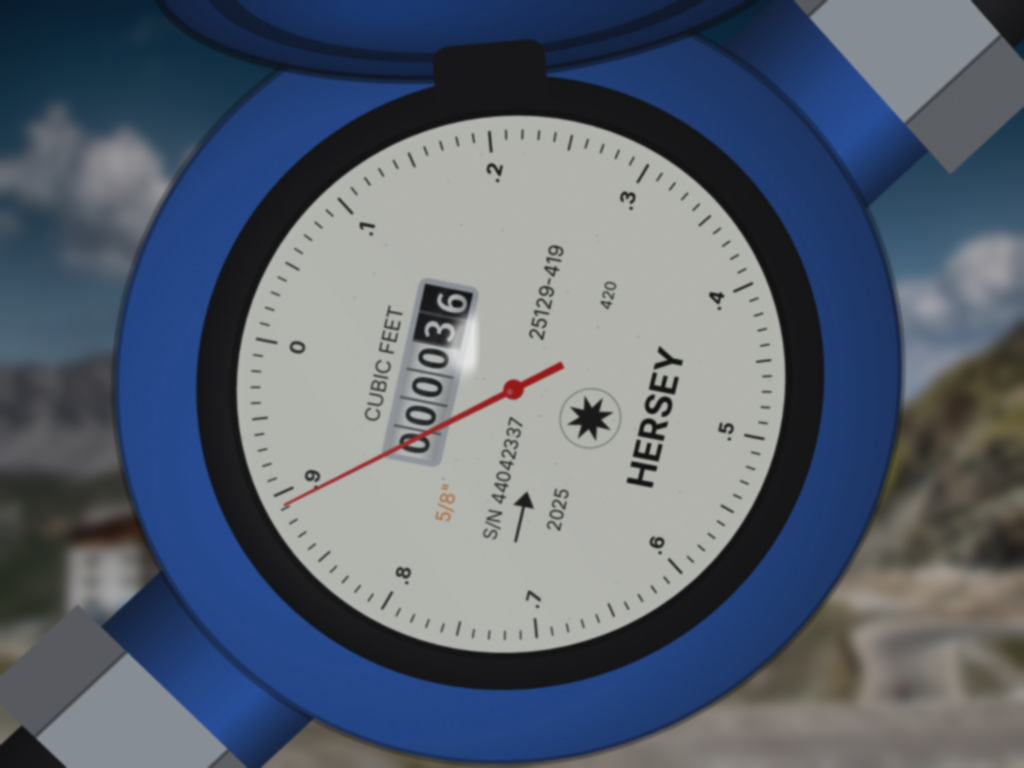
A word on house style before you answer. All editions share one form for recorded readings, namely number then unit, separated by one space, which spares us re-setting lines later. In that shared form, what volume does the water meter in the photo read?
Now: 35.89 ft³
